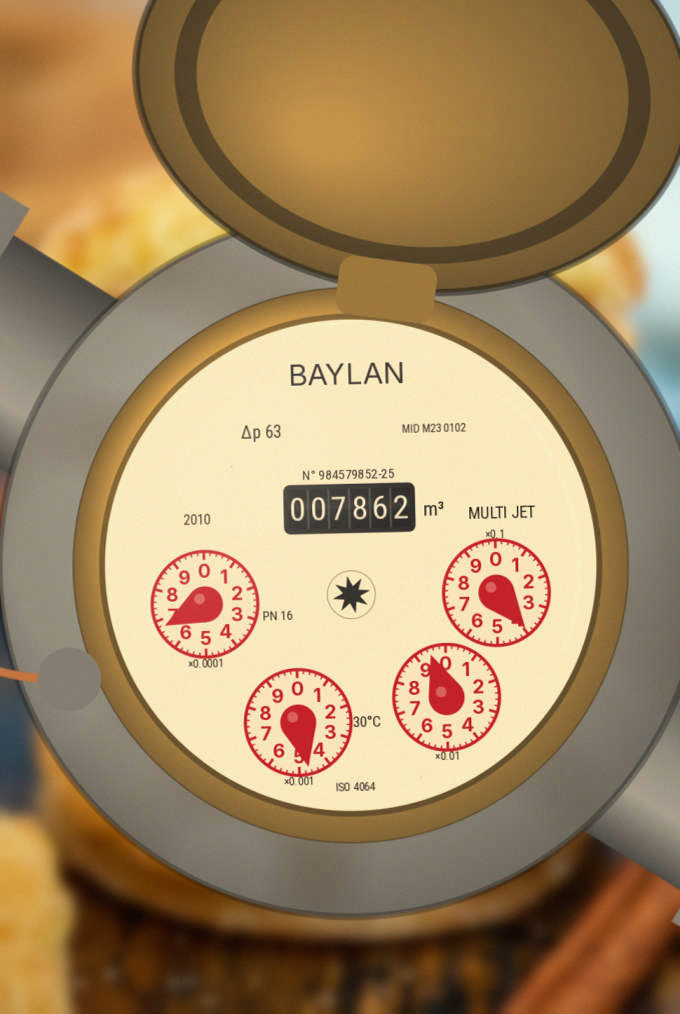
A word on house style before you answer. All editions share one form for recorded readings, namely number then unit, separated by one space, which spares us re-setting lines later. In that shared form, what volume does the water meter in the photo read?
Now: 7862.3946 m³
